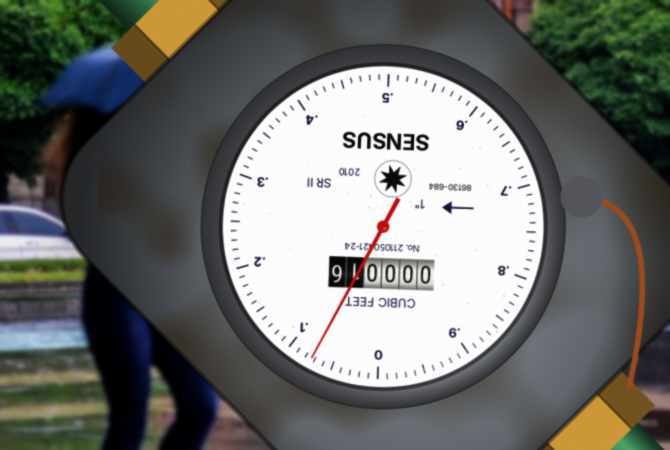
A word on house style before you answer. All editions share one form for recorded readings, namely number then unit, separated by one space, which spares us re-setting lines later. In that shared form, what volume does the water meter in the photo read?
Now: 16.07 ft³
